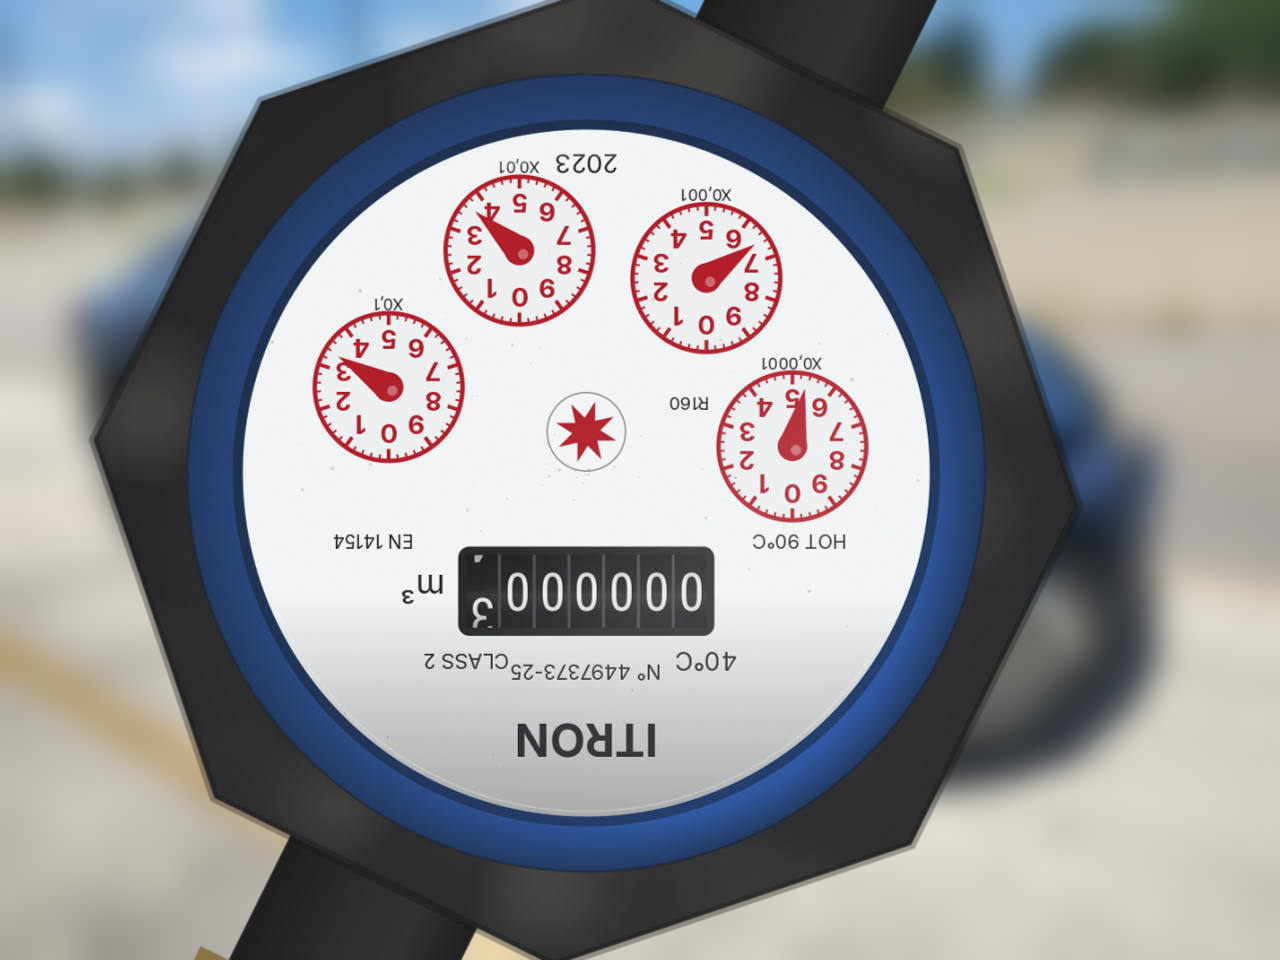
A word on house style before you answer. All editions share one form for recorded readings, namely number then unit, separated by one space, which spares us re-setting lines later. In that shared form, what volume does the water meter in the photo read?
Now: 3.3365 m³
